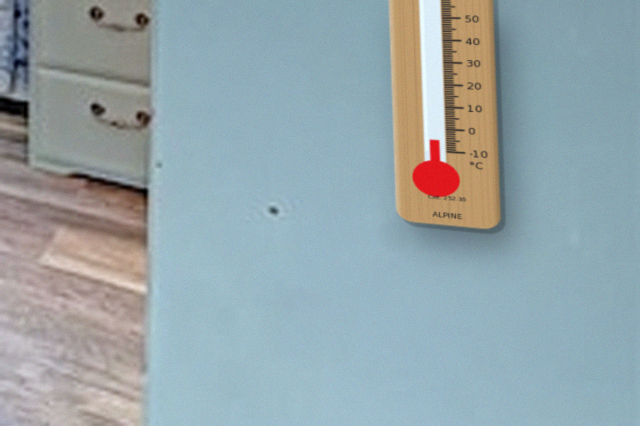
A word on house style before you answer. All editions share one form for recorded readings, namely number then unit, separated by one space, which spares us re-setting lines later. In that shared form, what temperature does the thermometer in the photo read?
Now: -5 °C
